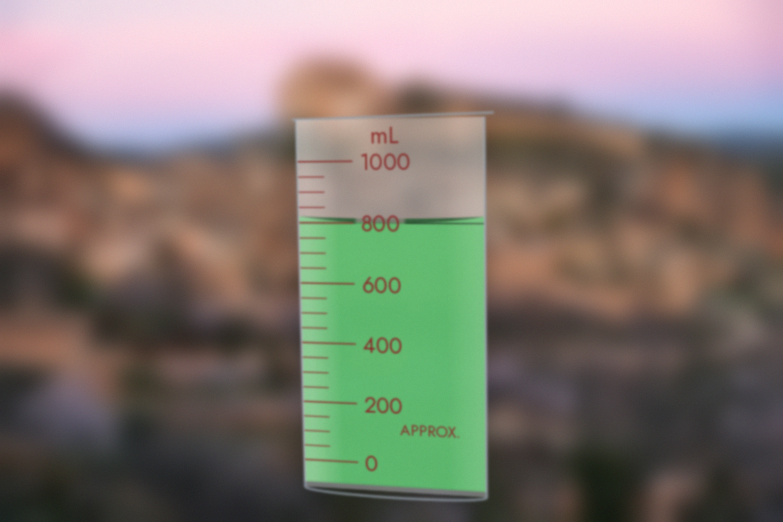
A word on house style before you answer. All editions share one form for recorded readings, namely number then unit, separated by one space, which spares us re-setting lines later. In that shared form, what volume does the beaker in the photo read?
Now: 800 mL
